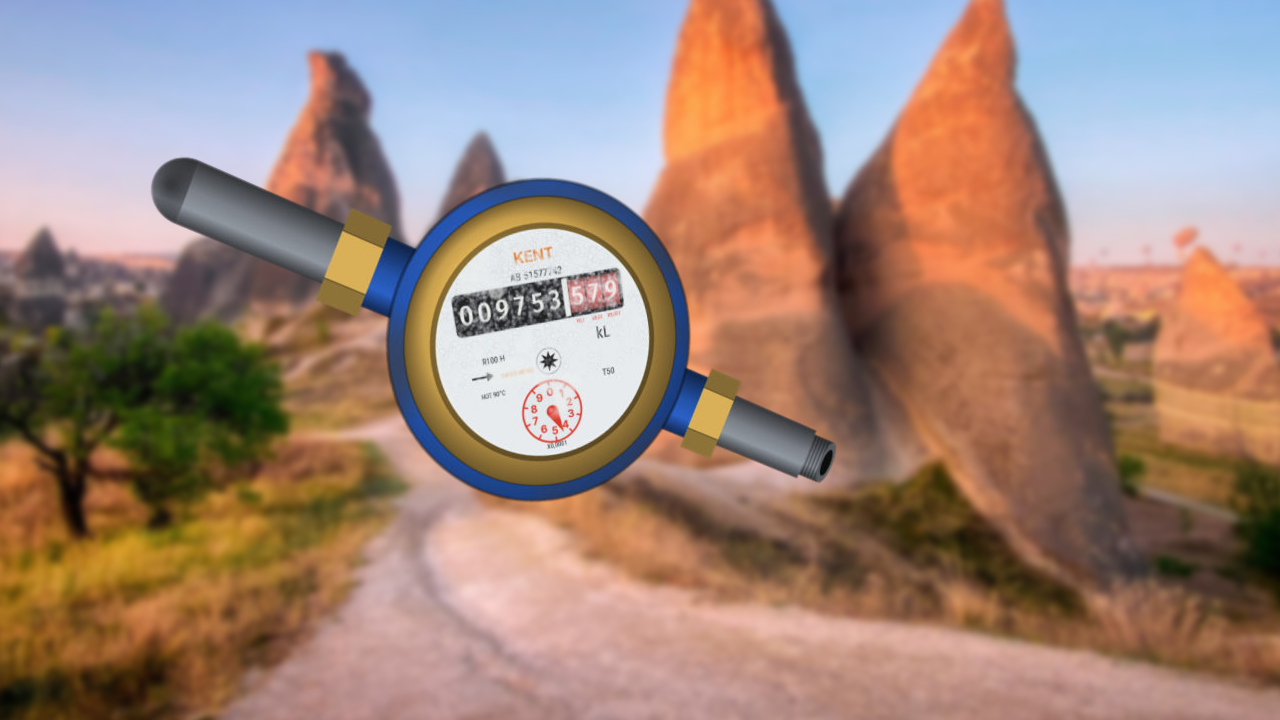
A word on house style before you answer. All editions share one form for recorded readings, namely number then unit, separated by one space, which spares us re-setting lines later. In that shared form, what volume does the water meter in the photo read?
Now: 9753.5794 kL
